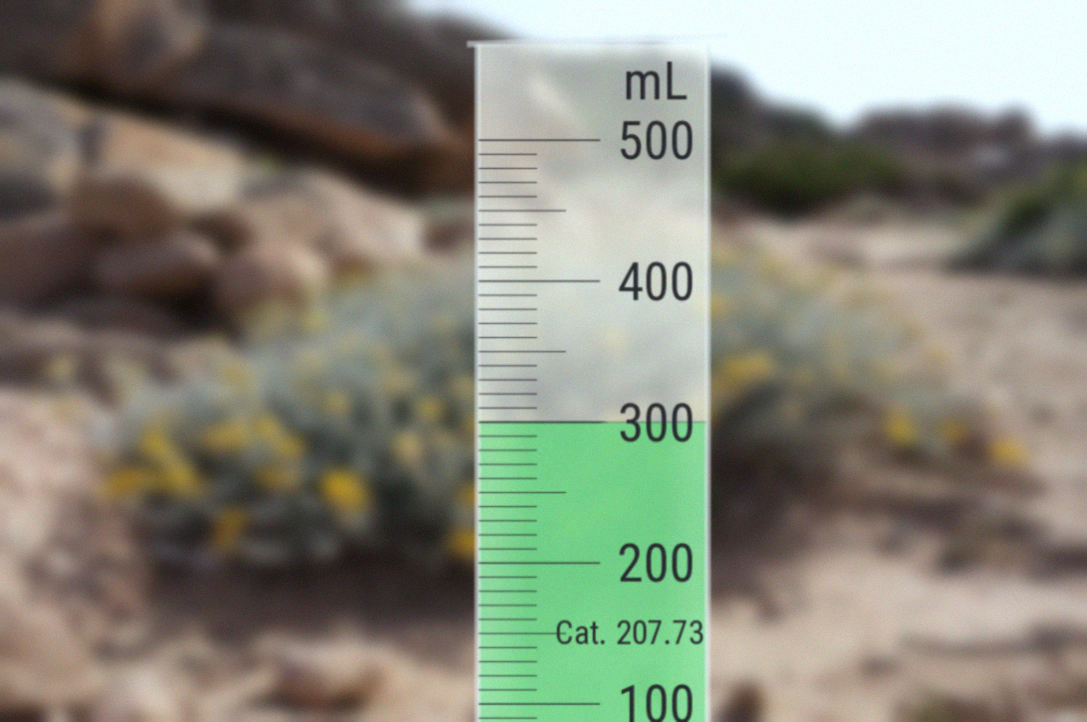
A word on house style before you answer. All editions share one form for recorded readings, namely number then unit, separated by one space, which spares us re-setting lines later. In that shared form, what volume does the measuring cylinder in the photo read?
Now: 300 mL
